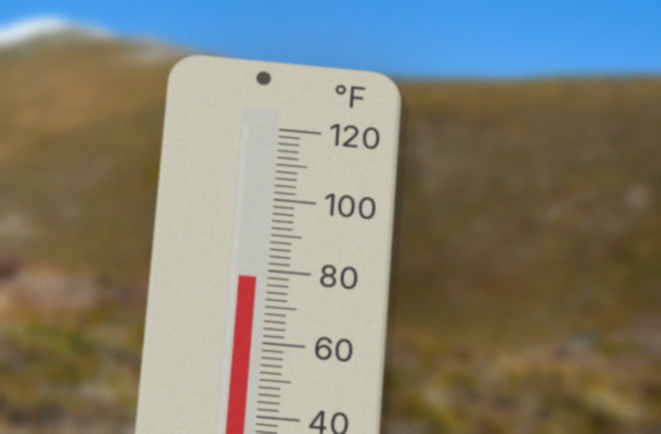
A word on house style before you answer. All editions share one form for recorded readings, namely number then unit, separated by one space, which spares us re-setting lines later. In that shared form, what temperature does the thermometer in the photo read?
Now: 78 °F
